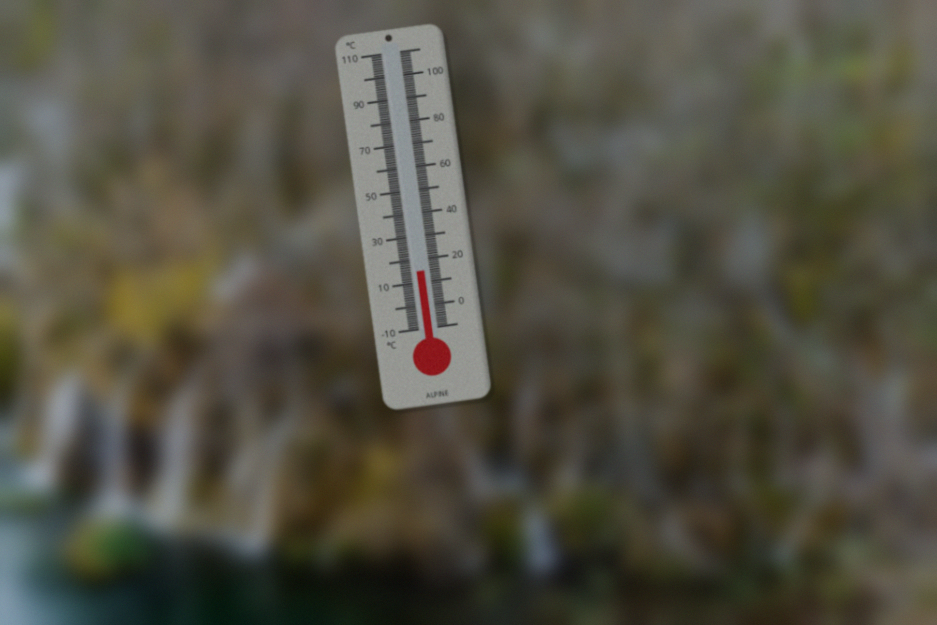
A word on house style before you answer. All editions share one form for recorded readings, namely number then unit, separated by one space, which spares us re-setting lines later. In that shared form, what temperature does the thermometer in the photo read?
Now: 15 °C
